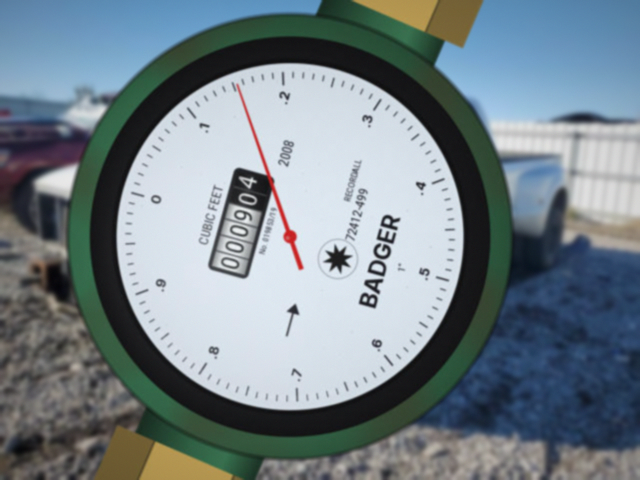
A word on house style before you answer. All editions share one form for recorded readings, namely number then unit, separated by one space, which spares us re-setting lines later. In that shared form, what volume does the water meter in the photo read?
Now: 904.15 ft³
